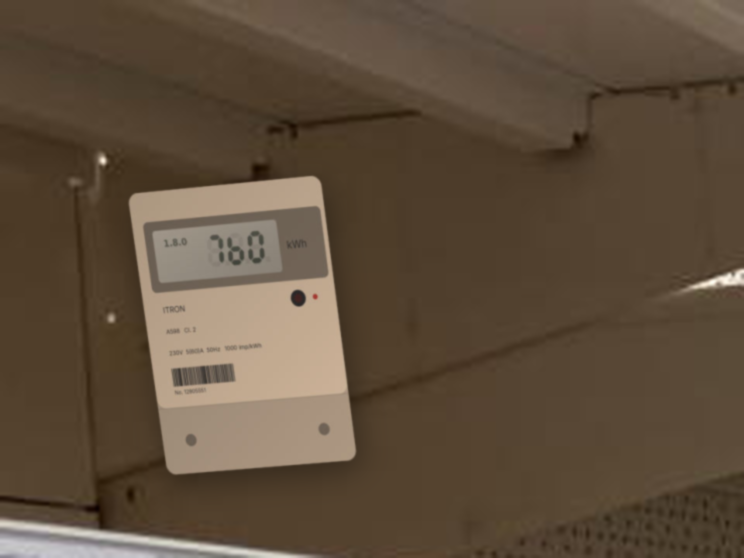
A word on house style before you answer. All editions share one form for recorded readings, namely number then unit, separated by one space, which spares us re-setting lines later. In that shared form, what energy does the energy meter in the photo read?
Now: 760 kWh
